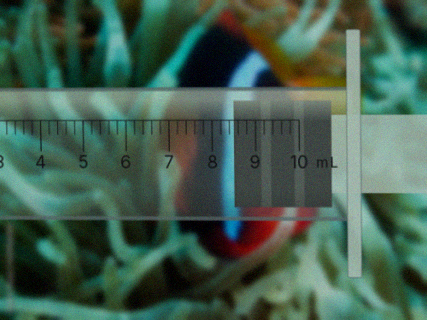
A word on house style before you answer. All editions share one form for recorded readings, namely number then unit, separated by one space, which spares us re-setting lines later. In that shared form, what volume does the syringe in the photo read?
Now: 8.5 mL
